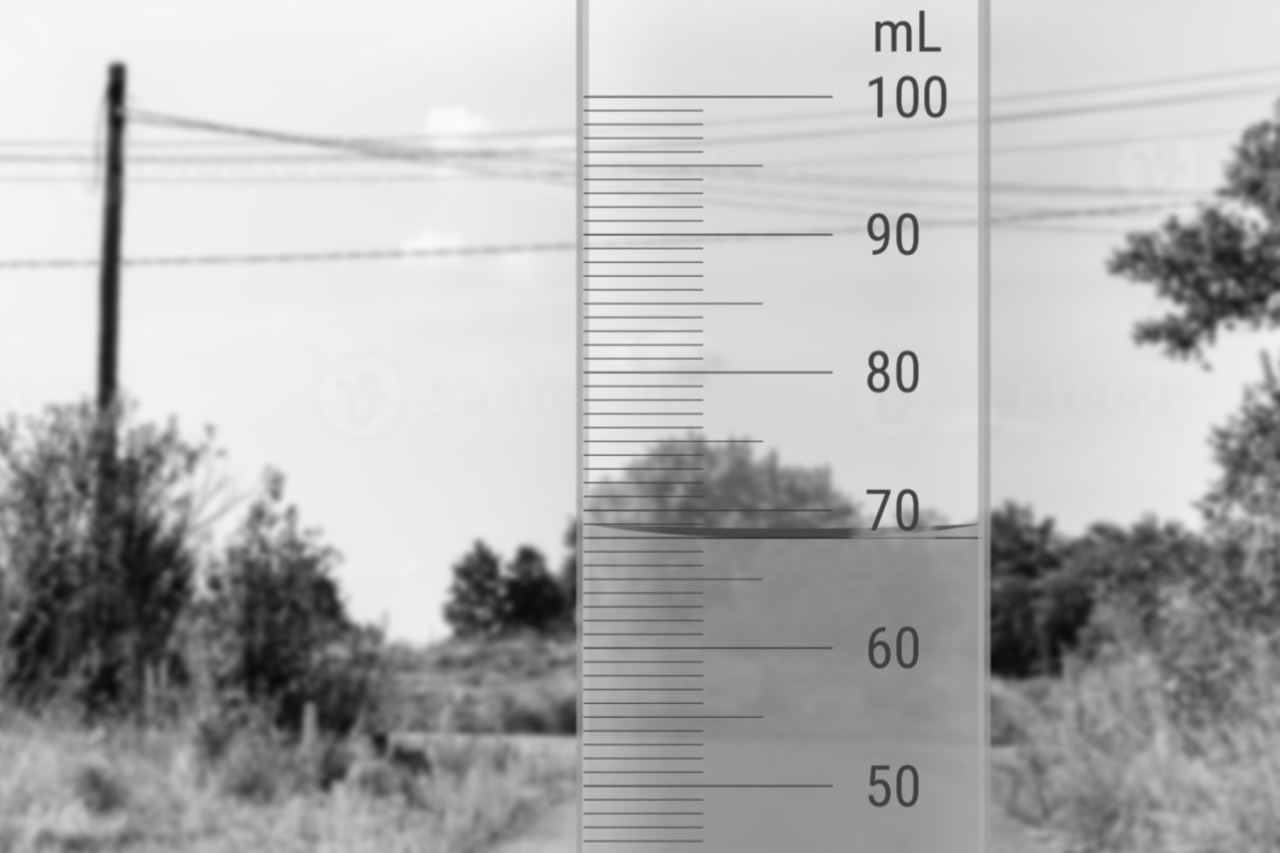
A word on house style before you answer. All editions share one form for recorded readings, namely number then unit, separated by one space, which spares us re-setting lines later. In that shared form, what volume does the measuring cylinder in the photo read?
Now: 68 mL
